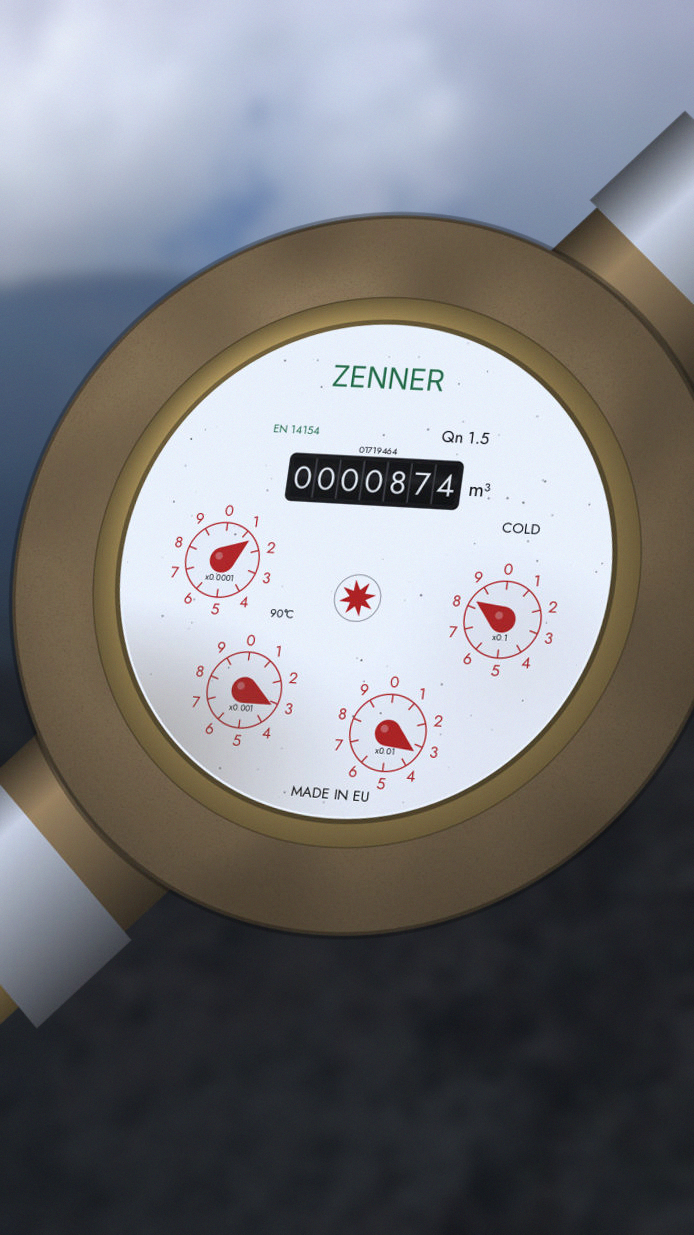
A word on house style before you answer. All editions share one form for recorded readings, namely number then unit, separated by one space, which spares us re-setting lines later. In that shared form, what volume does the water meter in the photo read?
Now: 874.8331 m³
